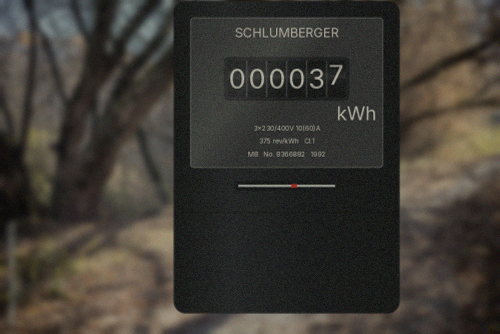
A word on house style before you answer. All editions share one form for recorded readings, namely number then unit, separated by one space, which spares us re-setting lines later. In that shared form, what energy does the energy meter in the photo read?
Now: 37 kWh
